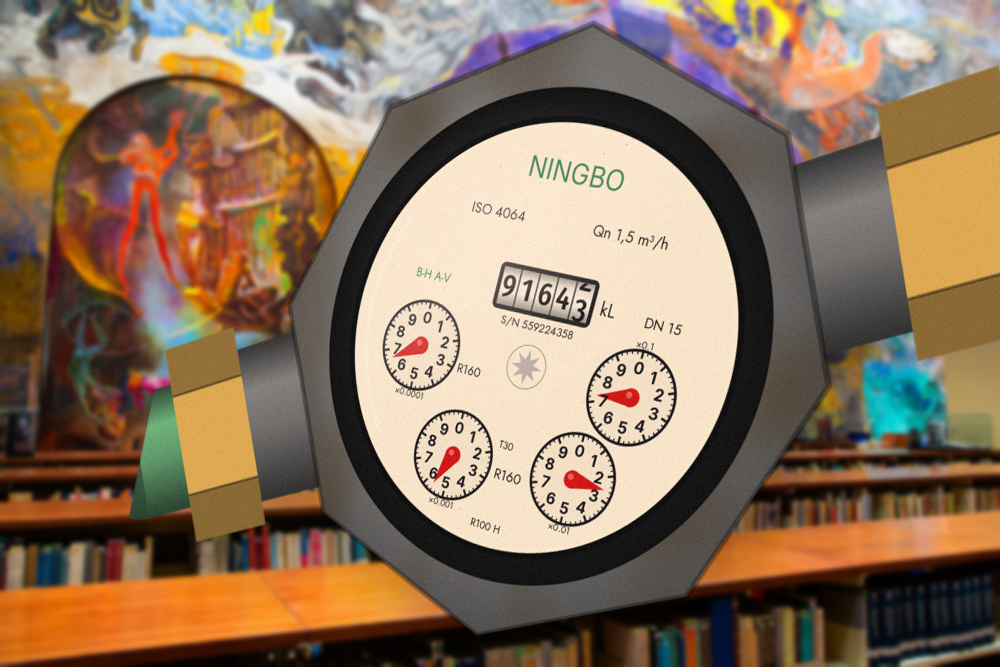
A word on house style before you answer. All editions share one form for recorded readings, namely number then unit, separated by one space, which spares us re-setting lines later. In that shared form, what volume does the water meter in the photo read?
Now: 91642.7256 kL
